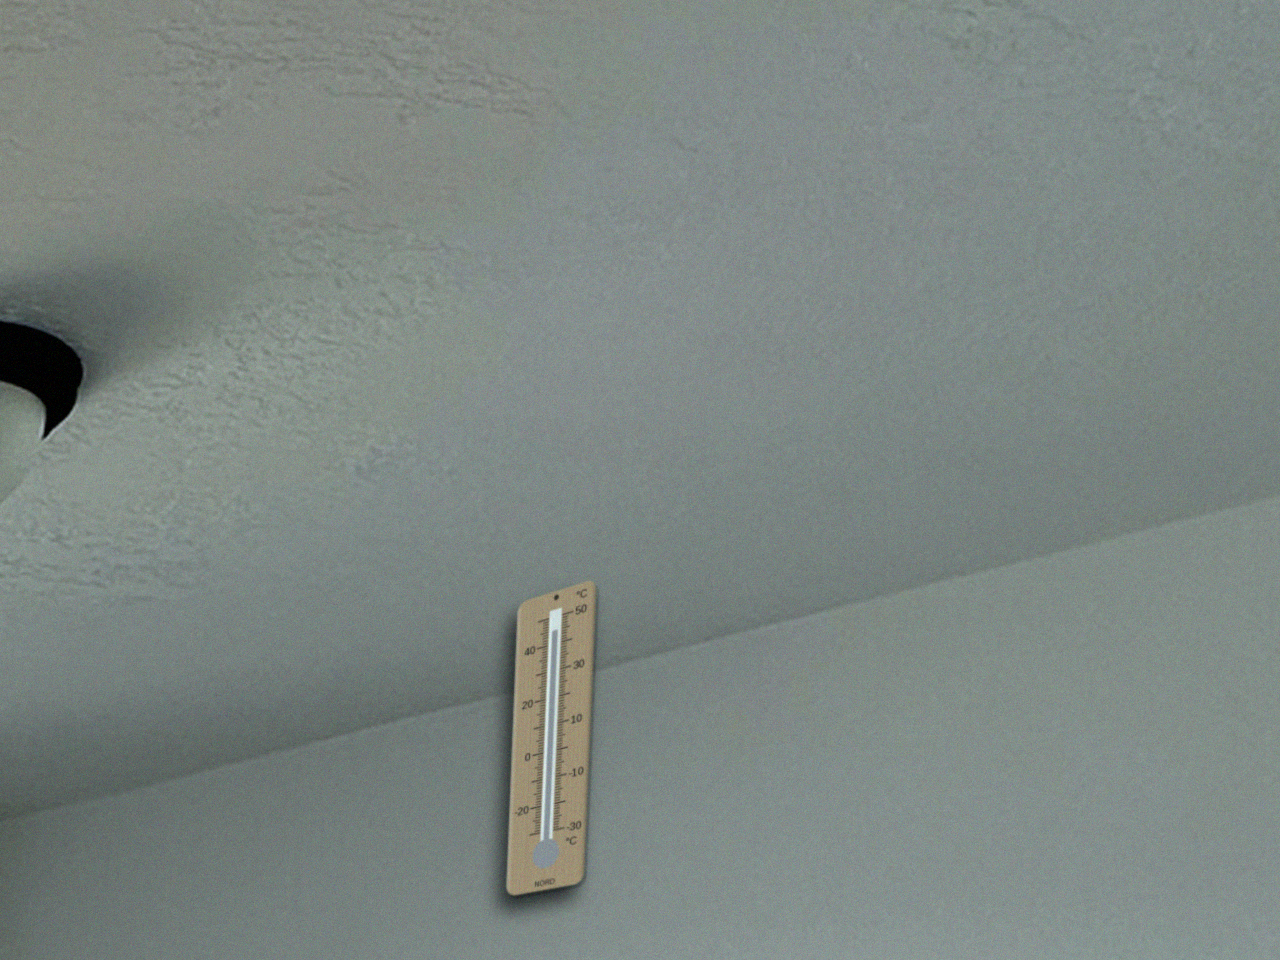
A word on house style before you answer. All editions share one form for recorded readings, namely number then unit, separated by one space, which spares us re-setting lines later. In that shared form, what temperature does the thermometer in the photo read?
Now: 45 °C
